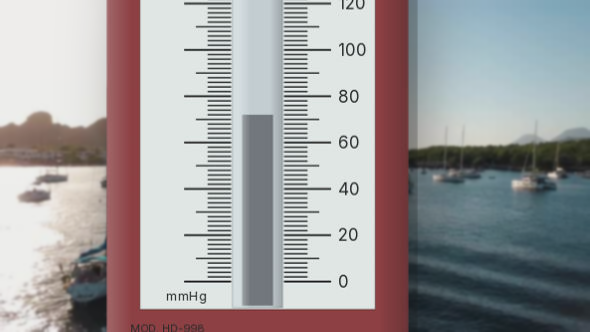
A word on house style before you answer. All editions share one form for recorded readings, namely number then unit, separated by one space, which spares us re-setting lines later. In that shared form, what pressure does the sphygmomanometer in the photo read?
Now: 72 mmHg
